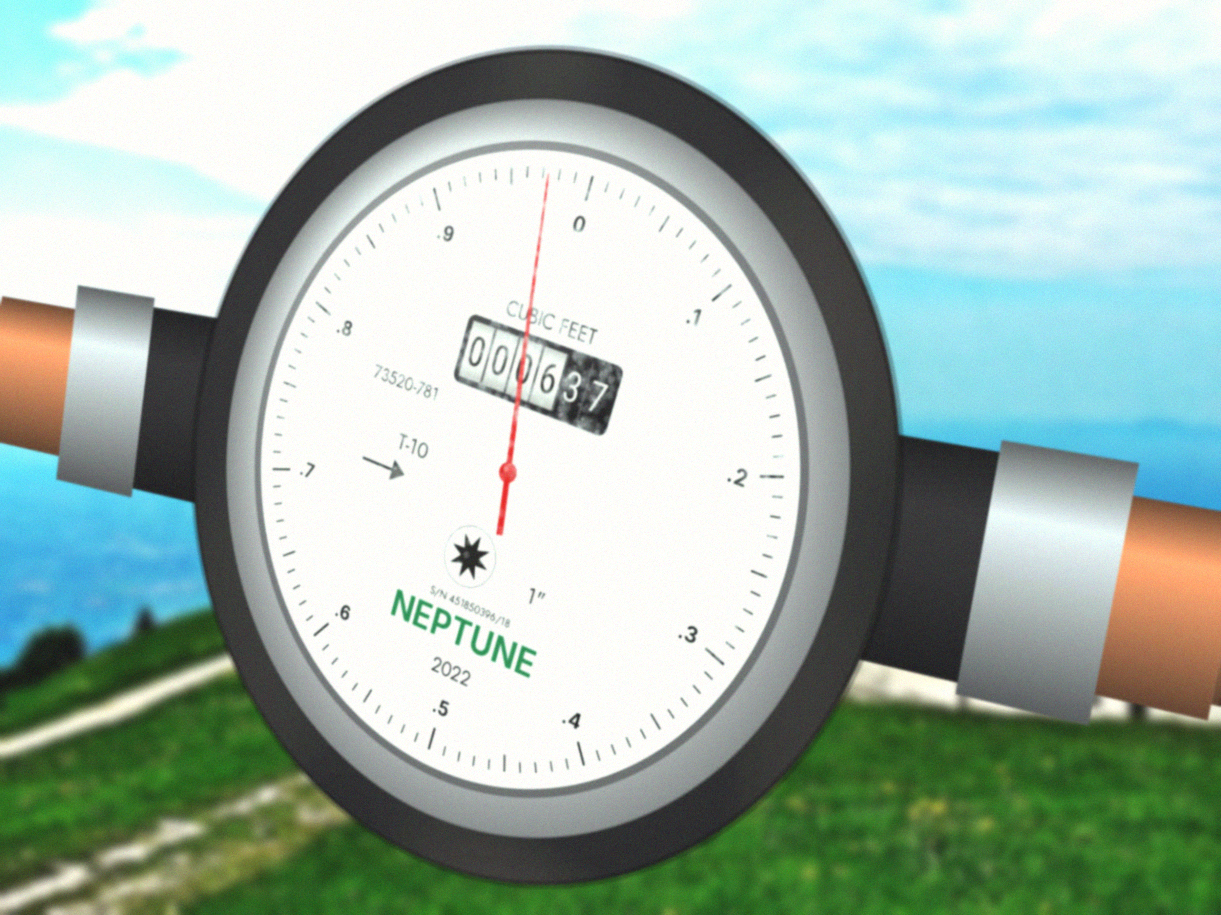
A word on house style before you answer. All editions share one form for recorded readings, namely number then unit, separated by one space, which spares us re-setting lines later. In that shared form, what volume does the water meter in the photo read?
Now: 636.97 ft³
